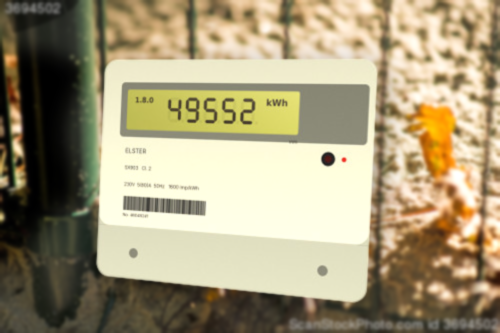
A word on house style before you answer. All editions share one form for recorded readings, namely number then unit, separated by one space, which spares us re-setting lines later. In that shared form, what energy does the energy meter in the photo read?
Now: 49552 kWh
